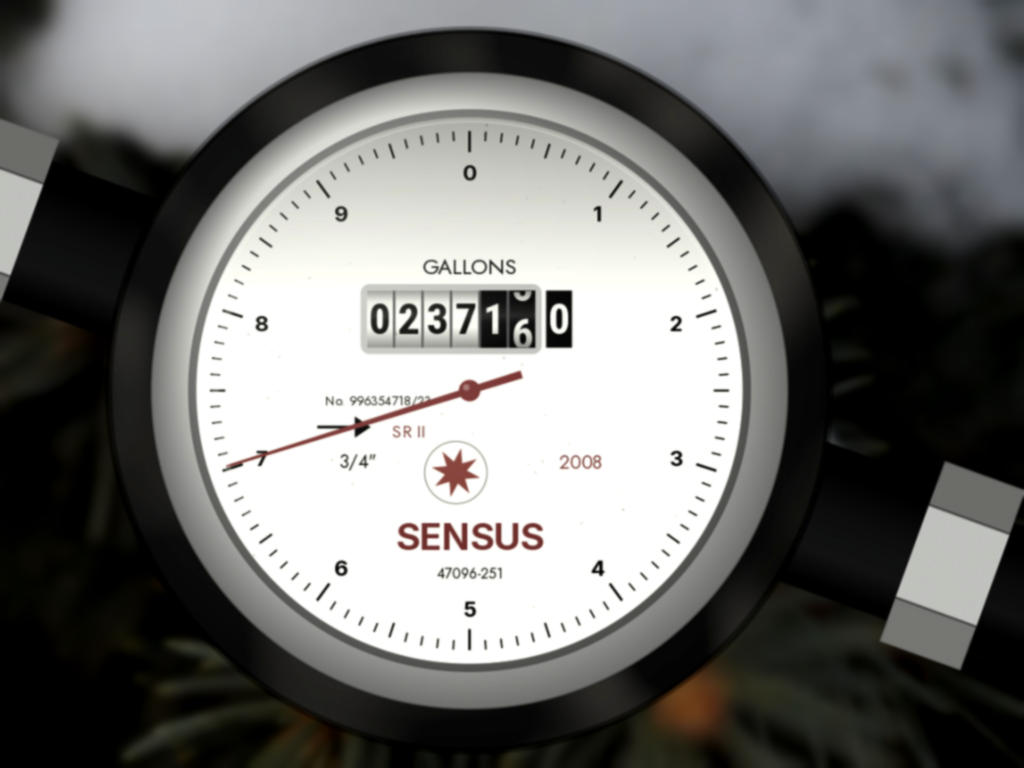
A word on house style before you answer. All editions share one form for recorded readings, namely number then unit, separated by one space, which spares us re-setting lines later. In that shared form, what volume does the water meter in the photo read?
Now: 237157.0 gal
